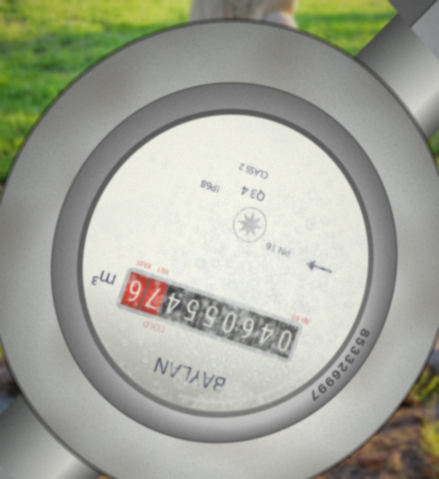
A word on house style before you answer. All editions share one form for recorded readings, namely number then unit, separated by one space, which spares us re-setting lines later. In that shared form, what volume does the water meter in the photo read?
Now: 460554.76 m³
